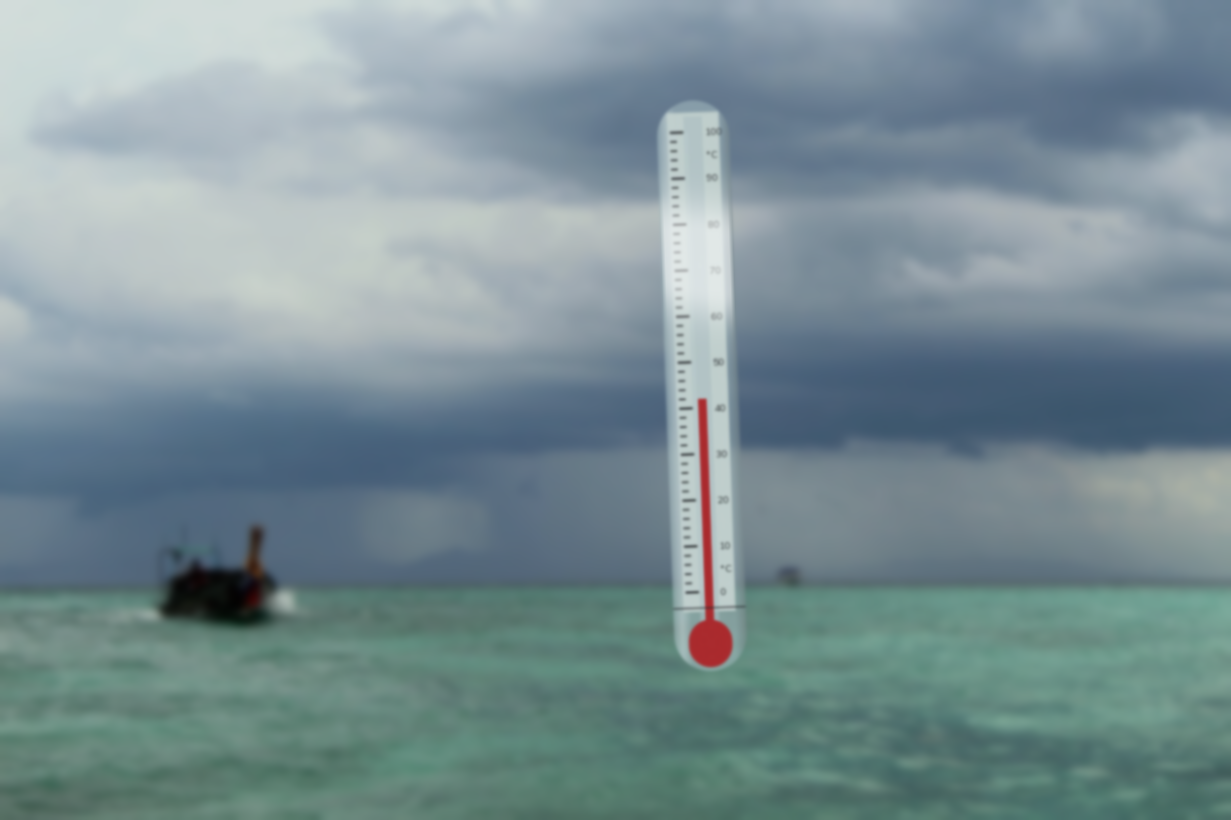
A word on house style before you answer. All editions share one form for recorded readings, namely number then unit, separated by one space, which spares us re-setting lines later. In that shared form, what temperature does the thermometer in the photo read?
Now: 42 °C
